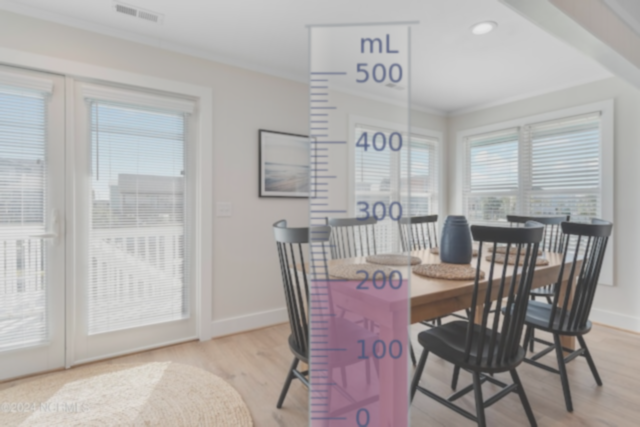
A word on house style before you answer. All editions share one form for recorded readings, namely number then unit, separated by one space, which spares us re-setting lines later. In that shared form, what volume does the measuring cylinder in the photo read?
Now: 200 mL
